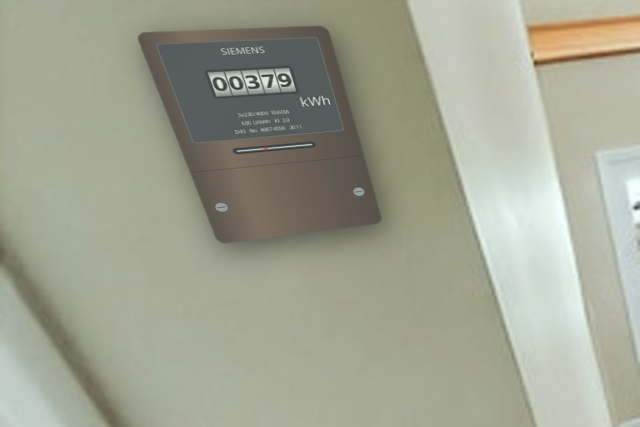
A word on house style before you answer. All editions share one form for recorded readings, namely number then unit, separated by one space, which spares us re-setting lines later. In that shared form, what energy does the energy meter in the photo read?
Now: 379 kWh
